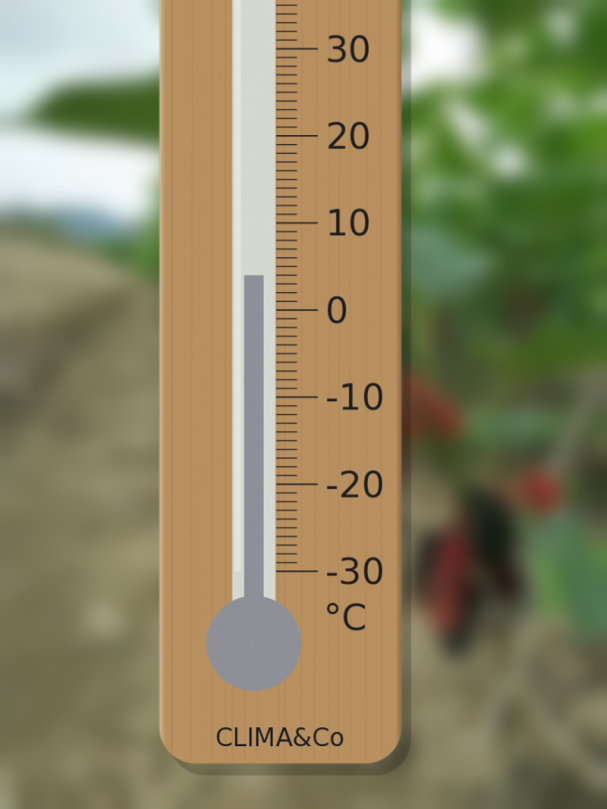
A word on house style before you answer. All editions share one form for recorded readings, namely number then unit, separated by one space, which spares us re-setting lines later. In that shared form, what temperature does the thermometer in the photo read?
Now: 4 °C
